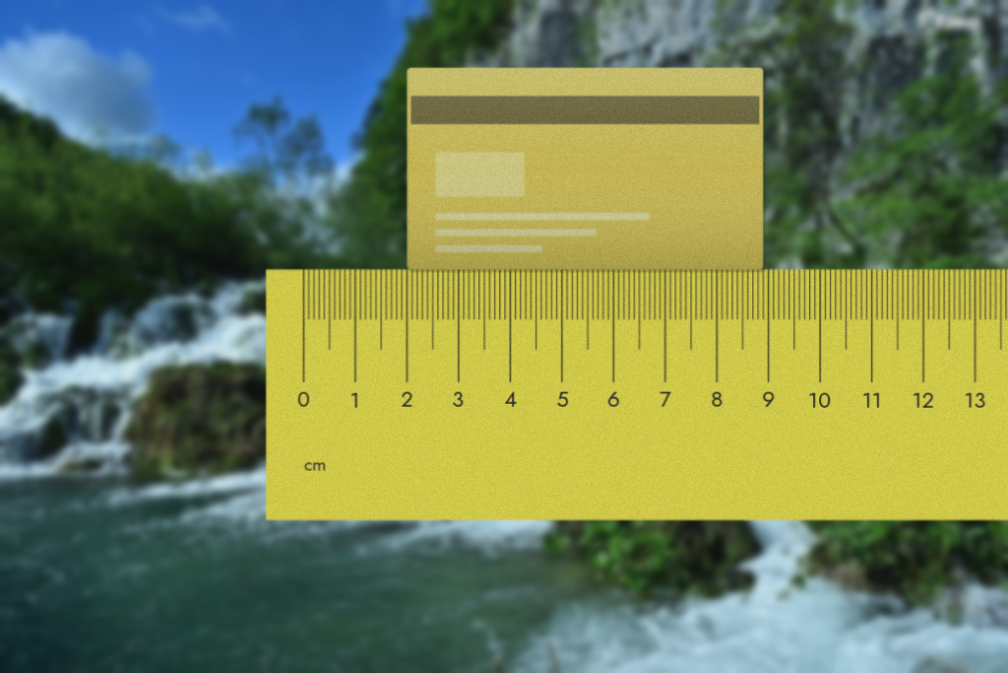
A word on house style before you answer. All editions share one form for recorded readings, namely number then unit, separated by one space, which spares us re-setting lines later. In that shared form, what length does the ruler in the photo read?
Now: 6.9 cm
